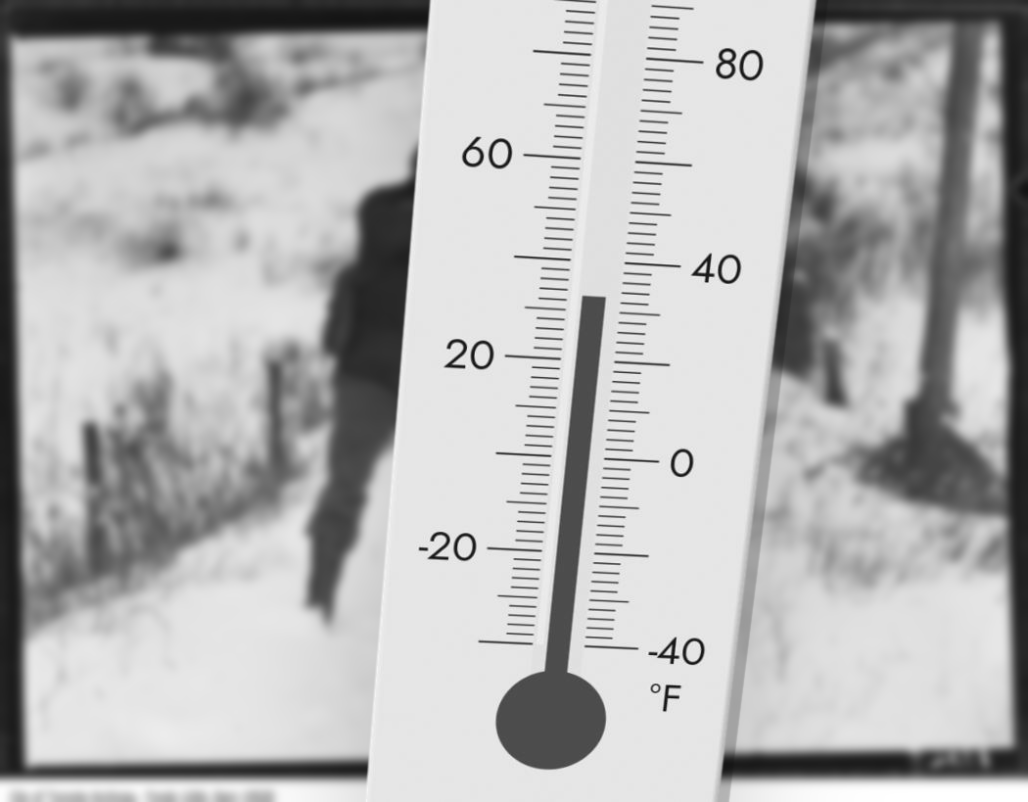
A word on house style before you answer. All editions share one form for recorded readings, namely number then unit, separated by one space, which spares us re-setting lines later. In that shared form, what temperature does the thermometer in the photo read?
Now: 33 °F
